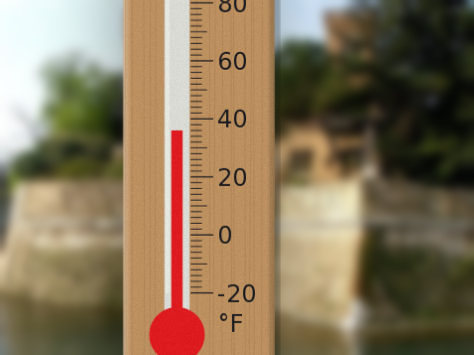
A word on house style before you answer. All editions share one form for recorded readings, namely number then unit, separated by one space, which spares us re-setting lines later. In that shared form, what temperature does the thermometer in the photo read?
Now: 36 °F
